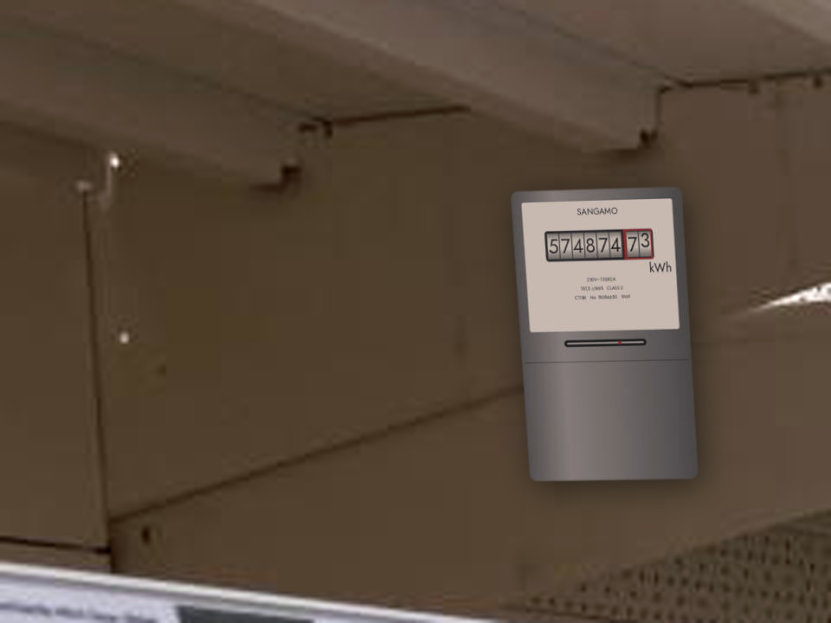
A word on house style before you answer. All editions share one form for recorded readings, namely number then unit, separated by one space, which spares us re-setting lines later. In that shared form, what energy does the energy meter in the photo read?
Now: 574874.73 kWh
